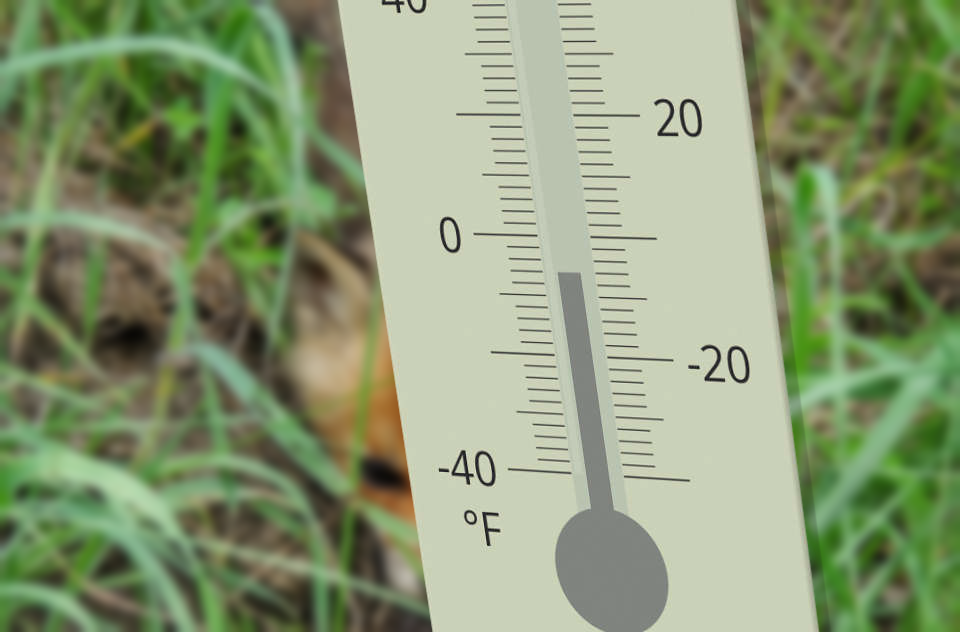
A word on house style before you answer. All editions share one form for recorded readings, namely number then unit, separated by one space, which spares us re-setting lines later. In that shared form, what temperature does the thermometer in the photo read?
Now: -6 °F
